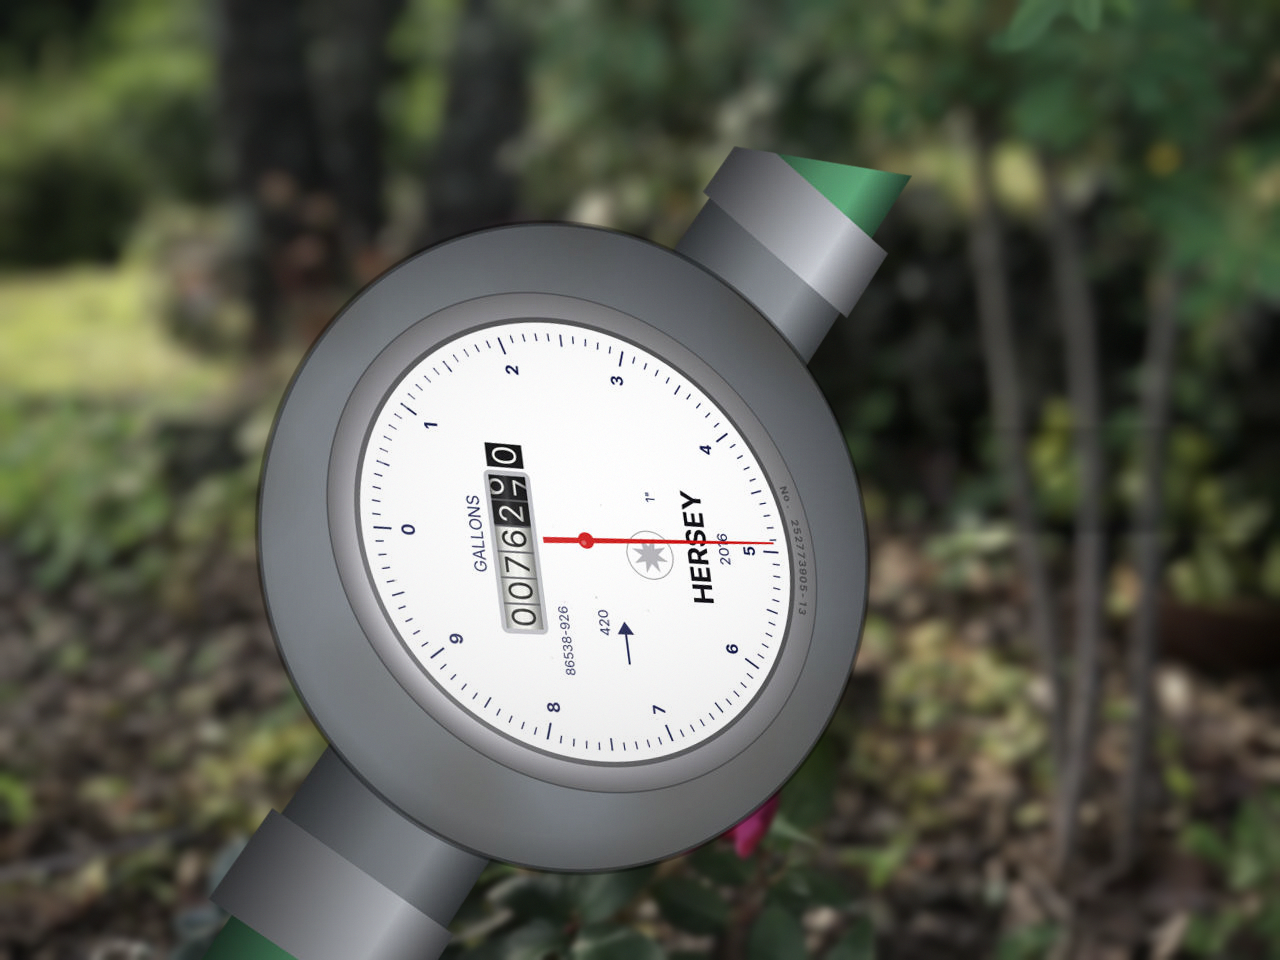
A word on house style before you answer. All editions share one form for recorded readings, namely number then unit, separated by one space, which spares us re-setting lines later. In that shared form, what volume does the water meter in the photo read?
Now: 76264.9 gal
